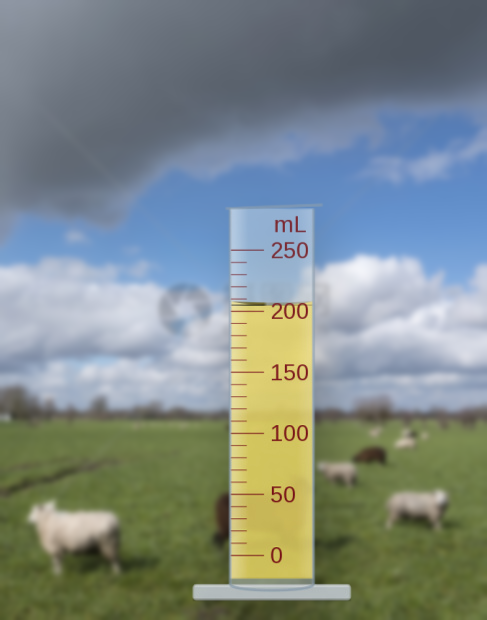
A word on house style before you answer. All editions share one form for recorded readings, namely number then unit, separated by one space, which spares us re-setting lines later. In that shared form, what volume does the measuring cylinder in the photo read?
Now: 205 mL
